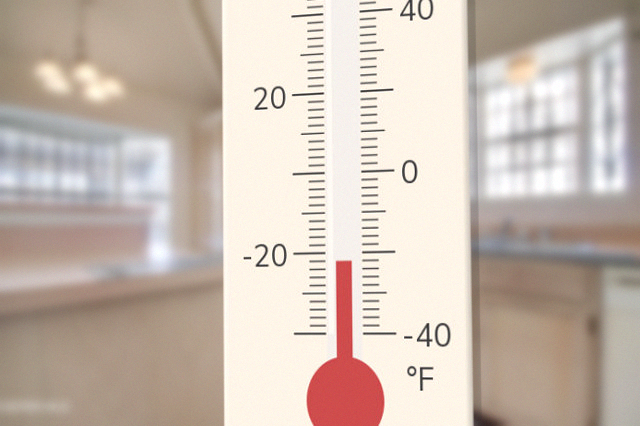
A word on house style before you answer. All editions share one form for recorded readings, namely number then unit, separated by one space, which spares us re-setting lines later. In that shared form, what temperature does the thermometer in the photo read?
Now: -22 °F
